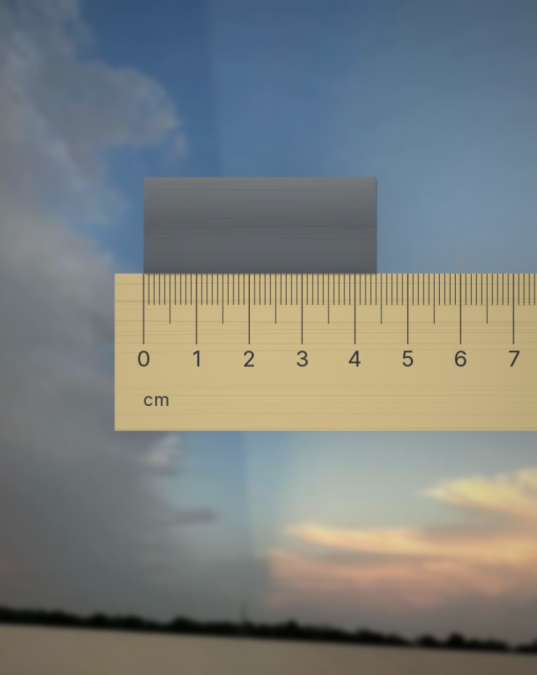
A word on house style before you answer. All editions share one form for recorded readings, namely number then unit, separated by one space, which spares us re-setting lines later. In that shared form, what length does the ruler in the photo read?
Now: 4.4 cm
